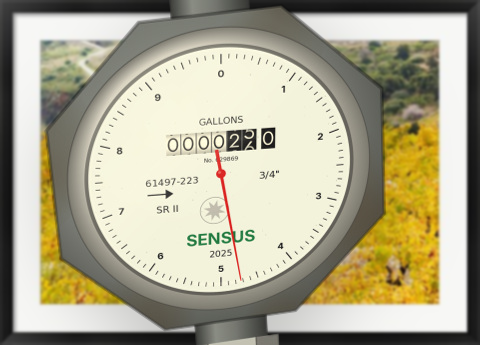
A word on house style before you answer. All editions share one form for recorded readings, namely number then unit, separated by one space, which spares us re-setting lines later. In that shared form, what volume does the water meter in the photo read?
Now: 254.7 gal
